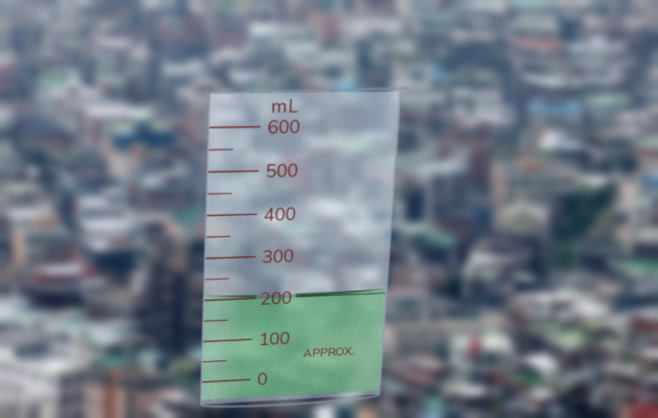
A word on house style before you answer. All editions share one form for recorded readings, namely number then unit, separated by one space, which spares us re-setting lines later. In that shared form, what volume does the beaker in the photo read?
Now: 200 mL
